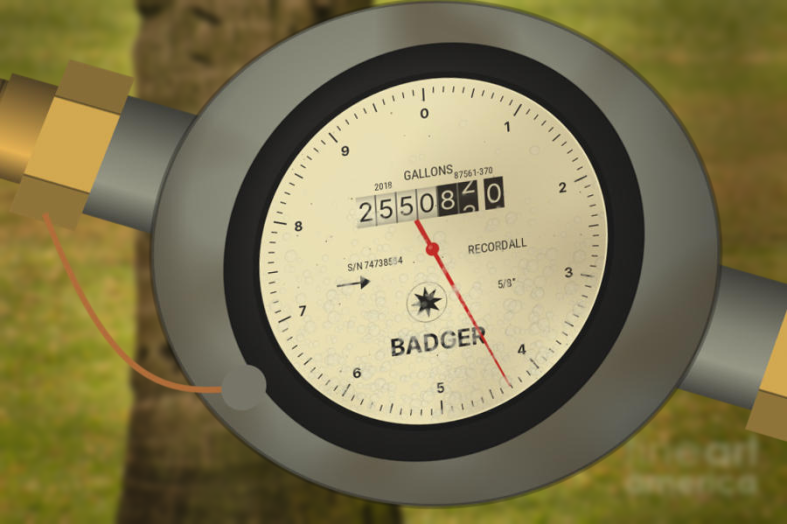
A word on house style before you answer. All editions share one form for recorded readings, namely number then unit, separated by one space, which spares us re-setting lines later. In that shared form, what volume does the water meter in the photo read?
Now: 2550824.3 gal
